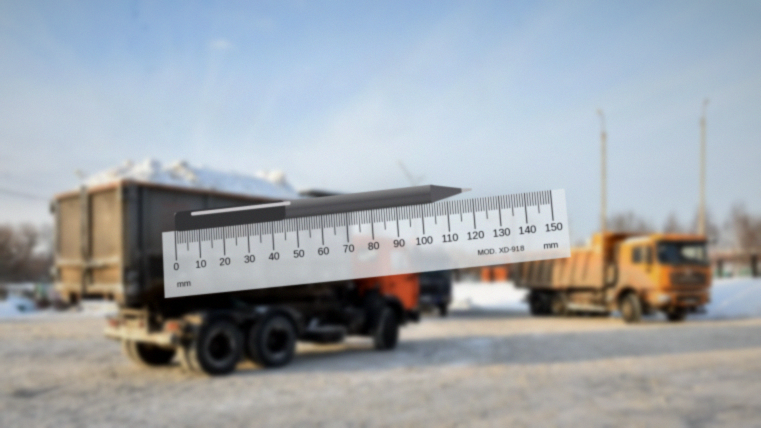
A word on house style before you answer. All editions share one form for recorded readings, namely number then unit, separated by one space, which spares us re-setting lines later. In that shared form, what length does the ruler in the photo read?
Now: 120 mm
